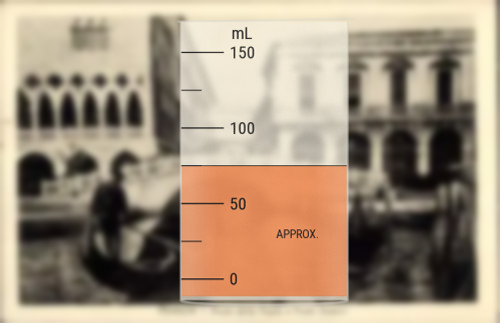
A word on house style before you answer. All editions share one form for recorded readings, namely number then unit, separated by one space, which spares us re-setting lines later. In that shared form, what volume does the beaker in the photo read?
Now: 75 mL
